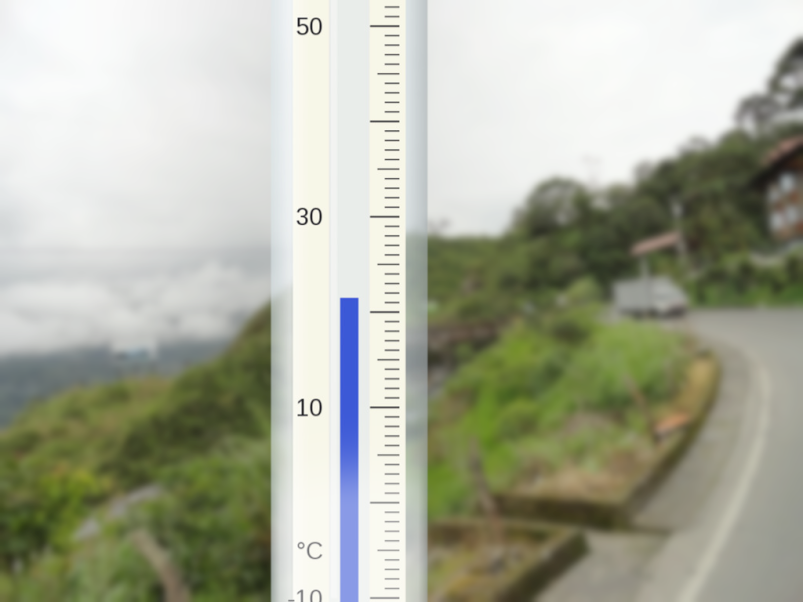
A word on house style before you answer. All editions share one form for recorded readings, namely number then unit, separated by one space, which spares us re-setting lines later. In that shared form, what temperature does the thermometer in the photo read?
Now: 21.5 °C
